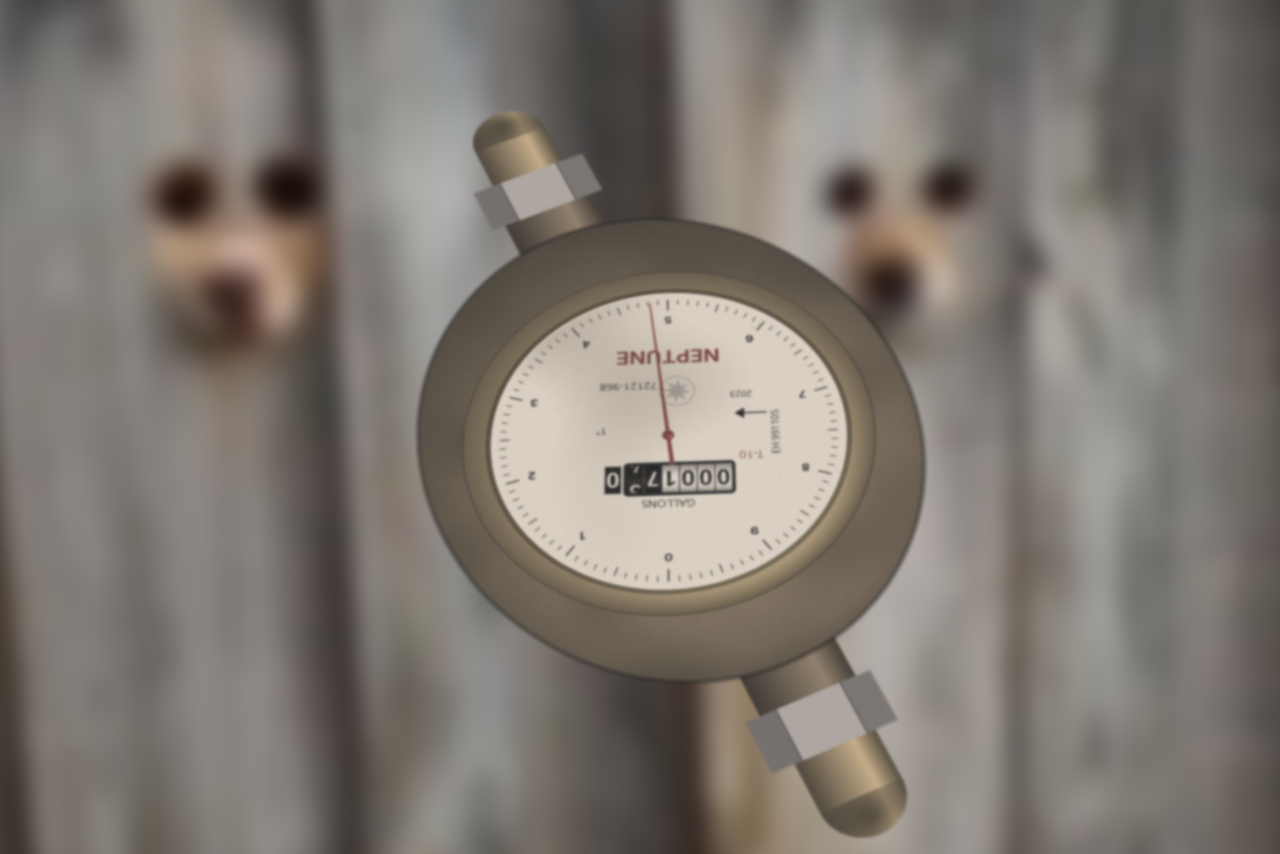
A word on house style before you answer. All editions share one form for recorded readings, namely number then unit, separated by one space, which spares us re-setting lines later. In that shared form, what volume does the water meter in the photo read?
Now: 1734.8 gal
